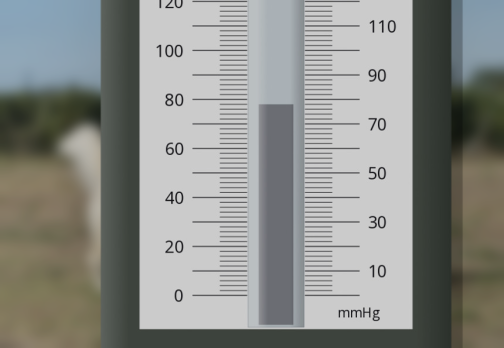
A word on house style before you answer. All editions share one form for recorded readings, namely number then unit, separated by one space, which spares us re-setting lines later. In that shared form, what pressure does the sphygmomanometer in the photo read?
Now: 78 mmHg
